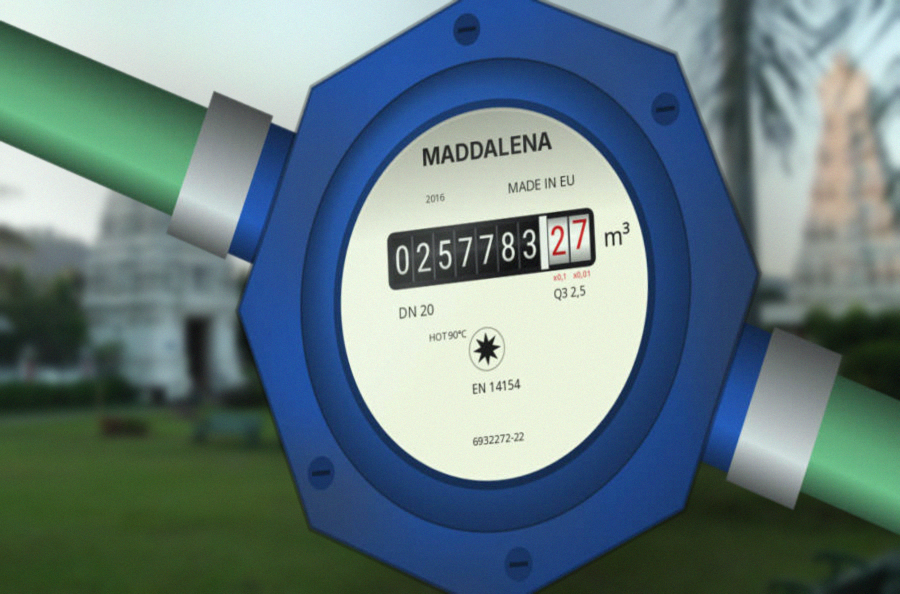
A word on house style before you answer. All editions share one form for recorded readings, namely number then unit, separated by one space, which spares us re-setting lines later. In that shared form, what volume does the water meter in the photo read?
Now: 257783.27 m³
